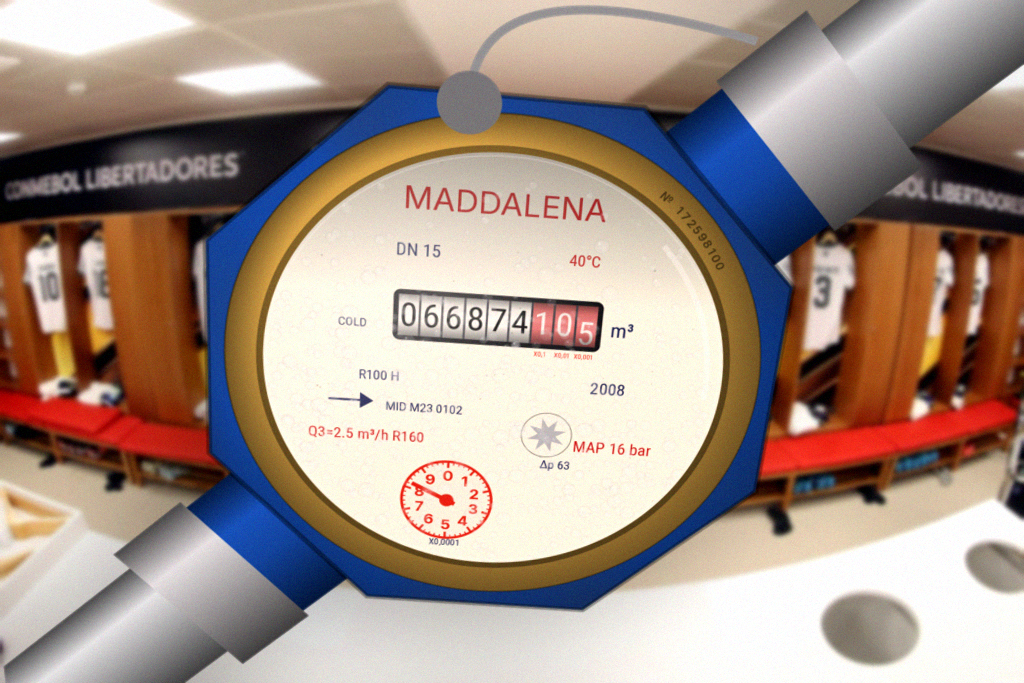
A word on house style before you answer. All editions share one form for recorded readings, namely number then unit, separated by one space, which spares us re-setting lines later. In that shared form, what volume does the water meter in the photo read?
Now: 66874.1048 m³
